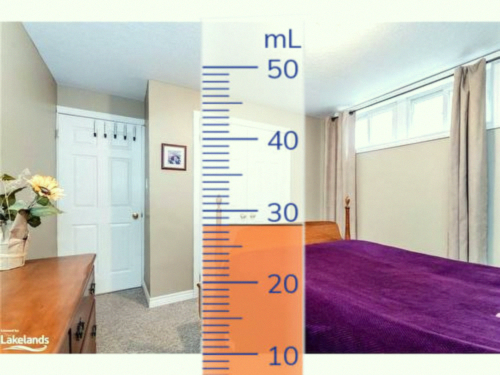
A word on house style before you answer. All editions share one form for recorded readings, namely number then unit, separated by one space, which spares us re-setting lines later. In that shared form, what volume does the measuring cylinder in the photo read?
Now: 28 mL
